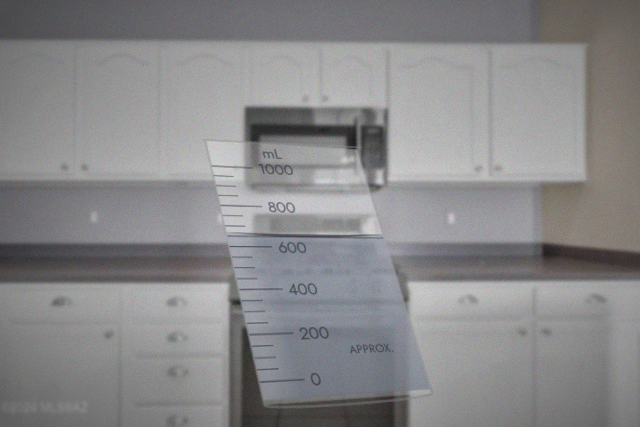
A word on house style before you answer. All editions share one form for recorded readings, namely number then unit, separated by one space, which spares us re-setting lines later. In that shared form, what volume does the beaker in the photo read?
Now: 650 mL
